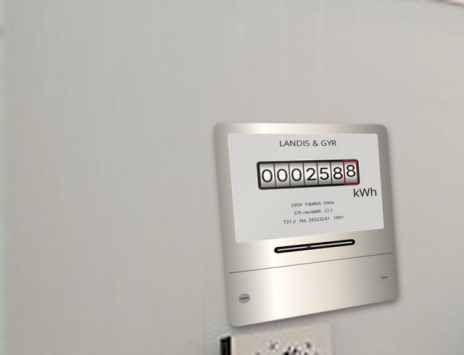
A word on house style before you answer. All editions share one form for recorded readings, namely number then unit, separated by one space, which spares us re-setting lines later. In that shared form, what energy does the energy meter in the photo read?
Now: 258.8 kWh
